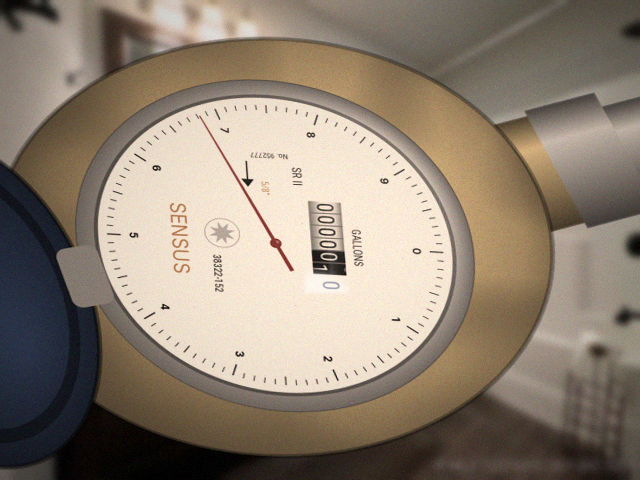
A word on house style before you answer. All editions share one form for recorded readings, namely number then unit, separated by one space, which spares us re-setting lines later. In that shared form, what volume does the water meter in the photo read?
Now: 6.8 gal
